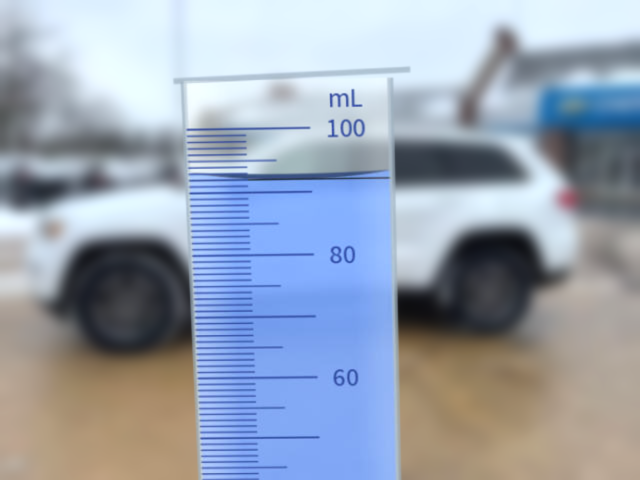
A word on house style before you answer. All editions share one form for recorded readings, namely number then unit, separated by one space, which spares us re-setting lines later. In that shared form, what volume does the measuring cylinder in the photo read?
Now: 92 mL
